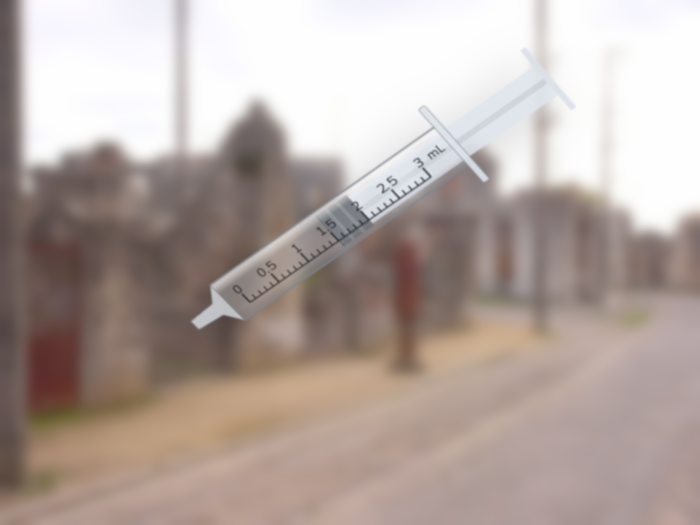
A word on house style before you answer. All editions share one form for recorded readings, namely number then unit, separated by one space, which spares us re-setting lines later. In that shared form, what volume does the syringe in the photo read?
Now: 1.5 mL
